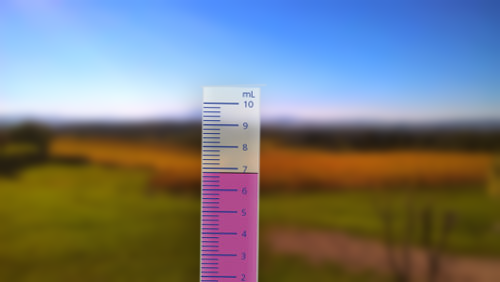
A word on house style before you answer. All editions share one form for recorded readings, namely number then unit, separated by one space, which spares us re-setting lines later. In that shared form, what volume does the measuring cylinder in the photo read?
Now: 6.8 mL
